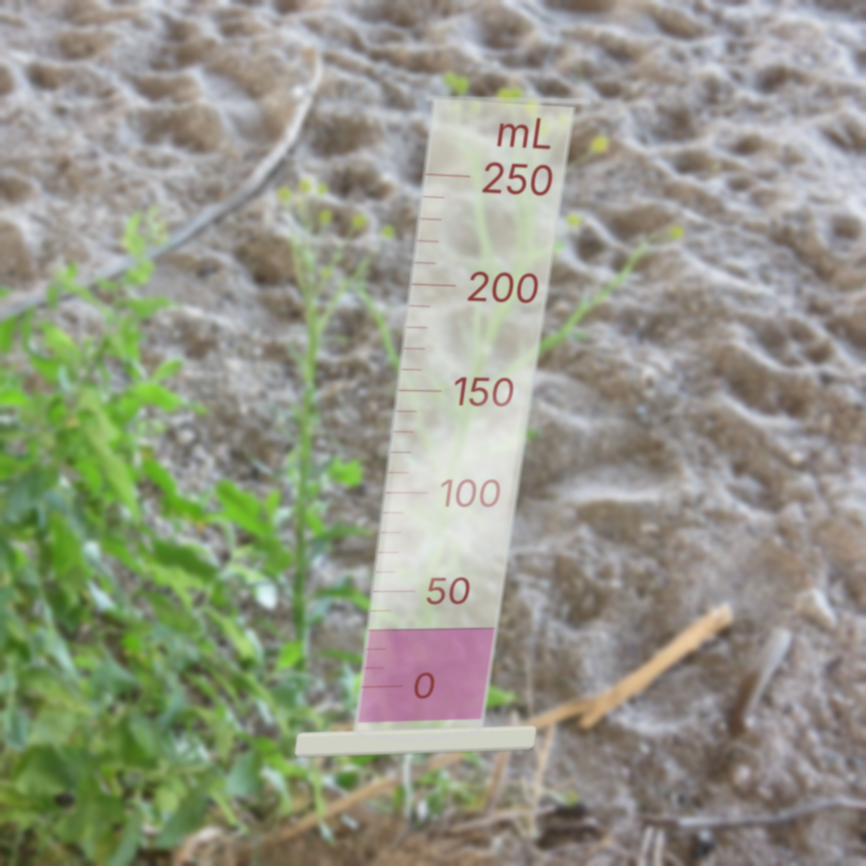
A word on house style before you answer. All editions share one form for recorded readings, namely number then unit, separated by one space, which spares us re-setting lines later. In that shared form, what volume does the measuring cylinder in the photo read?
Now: 30 mL
